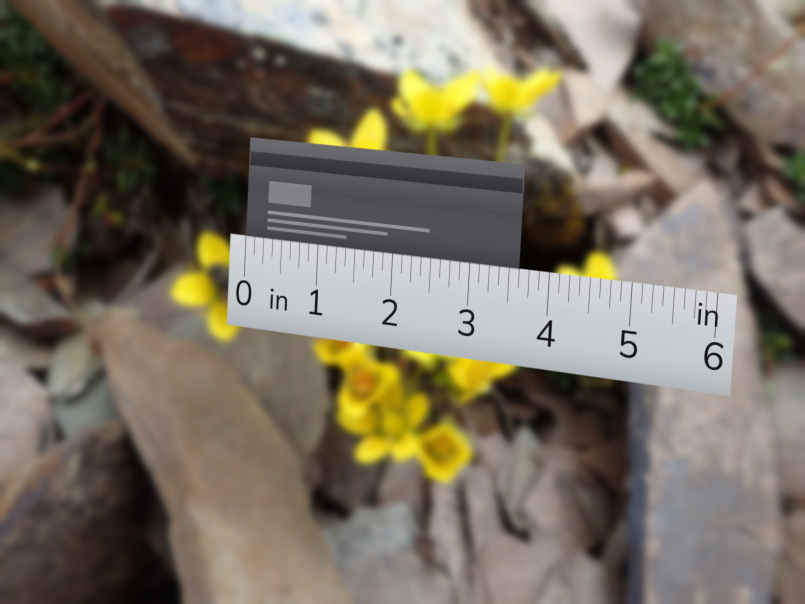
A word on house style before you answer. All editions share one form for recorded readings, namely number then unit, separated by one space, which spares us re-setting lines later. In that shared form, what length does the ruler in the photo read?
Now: 3.625 in
